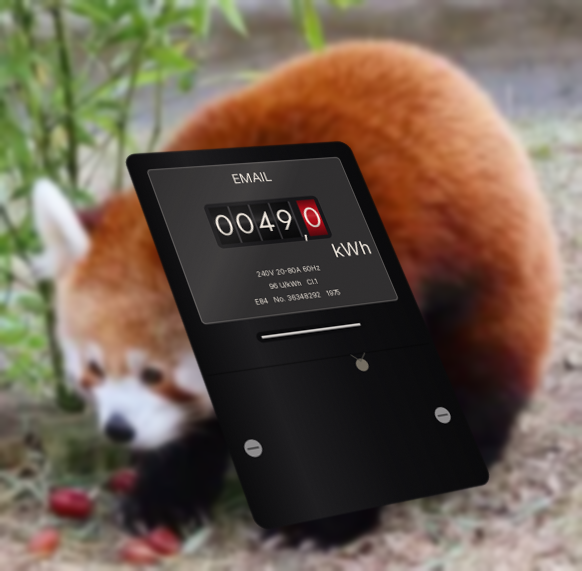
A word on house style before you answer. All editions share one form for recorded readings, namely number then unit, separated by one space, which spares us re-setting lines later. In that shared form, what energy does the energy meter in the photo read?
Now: 49.0 kWh
